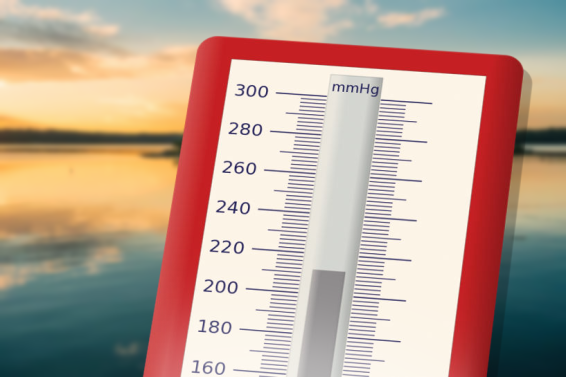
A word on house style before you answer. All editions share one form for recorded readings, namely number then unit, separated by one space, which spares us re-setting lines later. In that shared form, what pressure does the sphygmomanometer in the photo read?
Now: 212 mmHg
